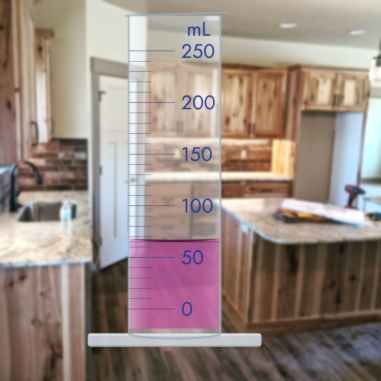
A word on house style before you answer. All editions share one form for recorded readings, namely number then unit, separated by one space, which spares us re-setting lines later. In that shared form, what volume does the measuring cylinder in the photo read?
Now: 65 mL
